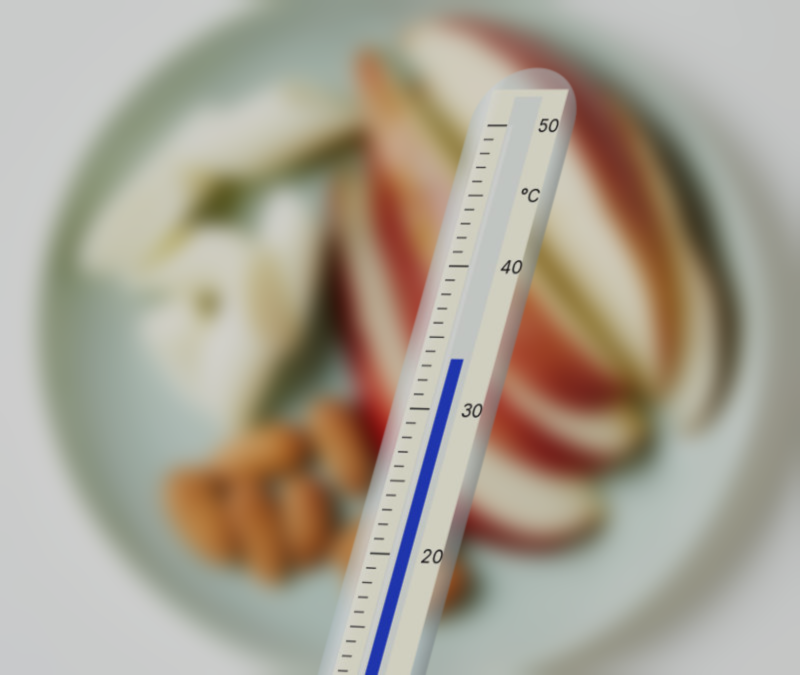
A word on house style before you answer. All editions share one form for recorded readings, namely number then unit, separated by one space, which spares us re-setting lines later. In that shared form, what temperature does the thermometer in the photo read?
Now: 33.5 °C
